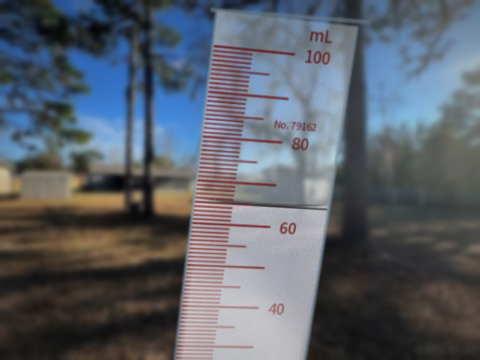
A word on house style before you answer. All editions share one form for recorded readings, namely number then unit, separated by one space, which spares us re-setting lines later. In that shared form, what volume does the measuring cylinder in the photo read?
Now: 65 mL
